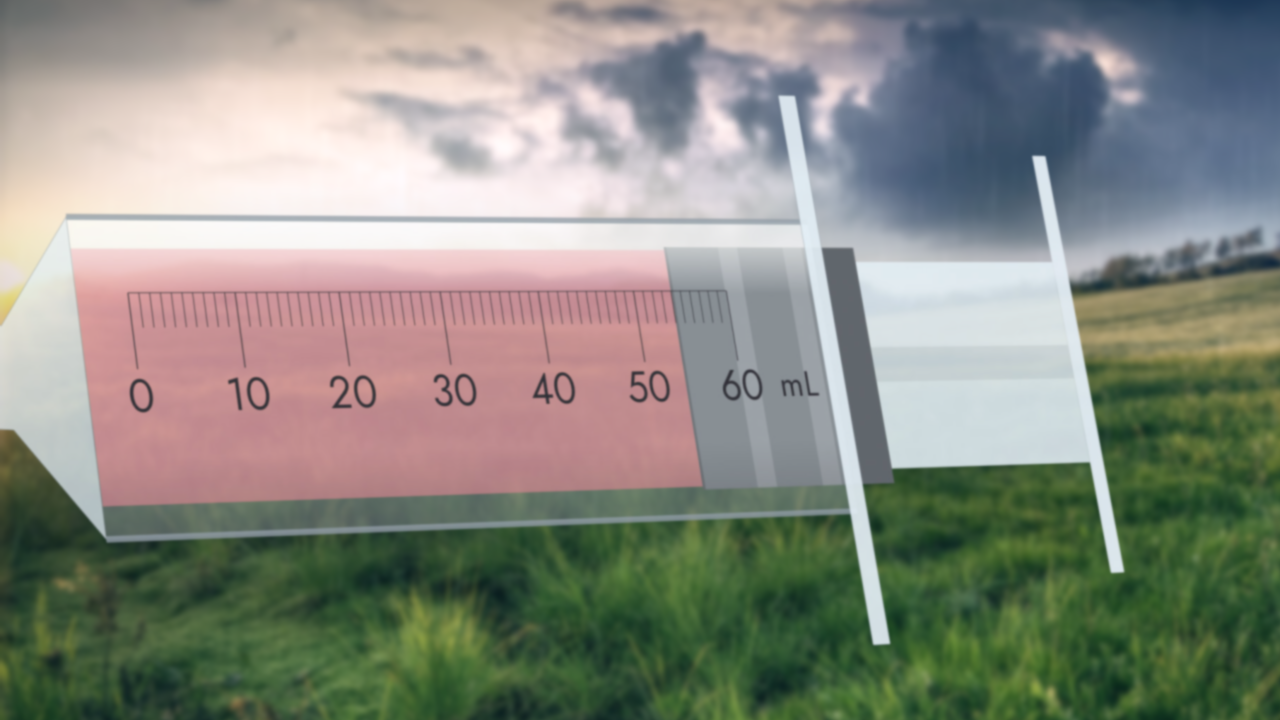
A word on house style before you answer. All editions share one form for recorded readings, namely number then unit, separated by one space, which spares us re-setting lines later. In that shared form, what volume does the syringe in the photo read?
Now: 54 mL
